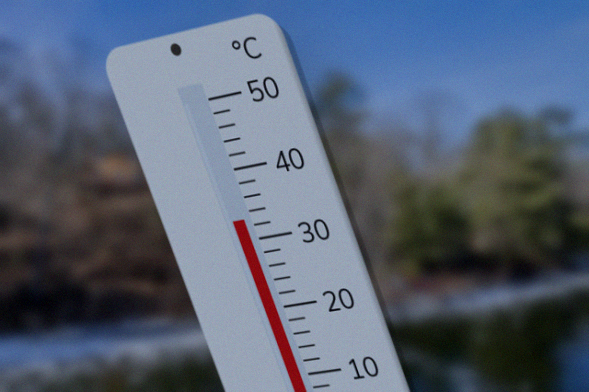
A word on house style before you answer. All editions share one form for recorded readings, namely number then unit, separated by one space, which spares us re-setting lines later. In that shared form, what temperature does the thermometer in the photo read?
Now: 33 °C
